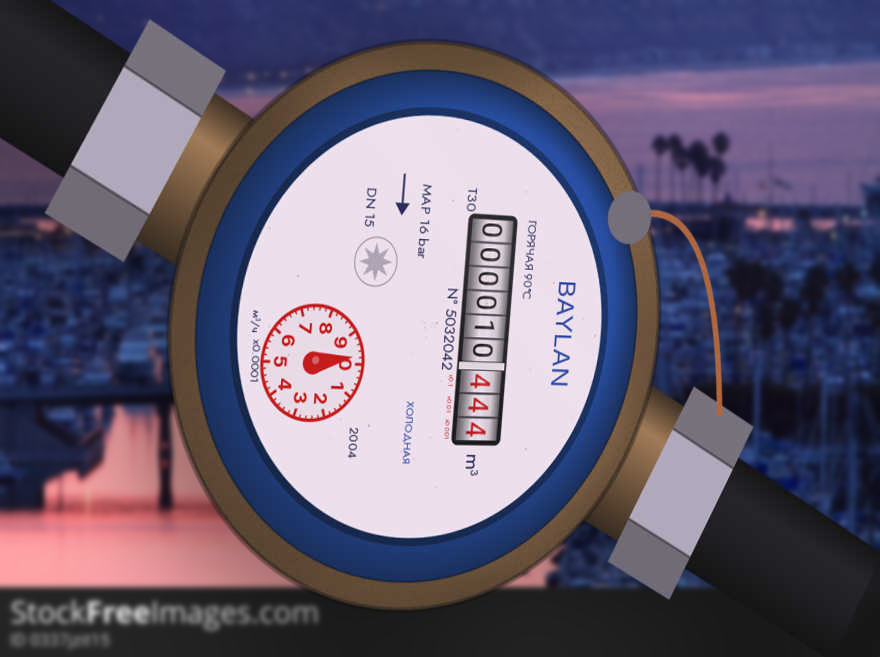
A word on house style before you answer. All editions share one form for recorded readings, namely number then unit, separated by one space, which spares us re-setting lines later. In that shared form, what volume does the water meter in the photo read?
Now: 10.4439 m³
